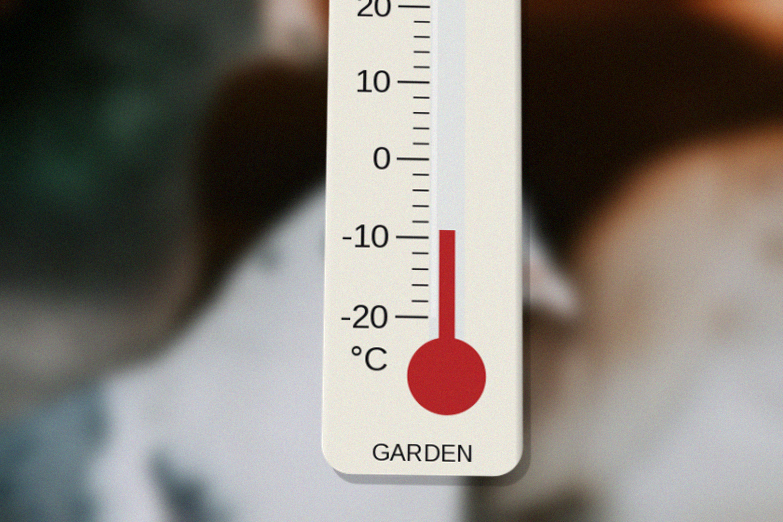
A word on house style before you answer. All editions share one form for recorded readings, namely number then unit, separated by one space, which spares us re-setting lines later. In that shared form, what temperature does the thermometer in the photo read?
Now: -9 °C
